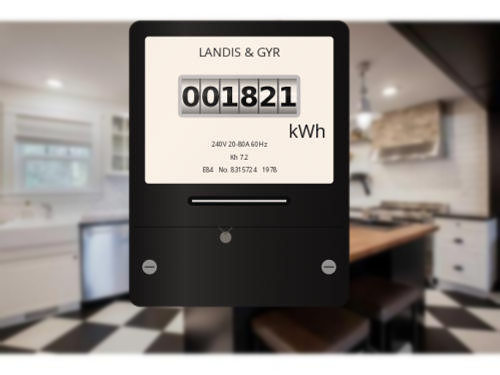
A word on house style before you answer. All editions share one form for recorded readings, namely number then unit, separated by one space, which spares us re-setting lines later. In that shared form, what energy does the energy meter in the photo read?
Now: 1821 kWh
